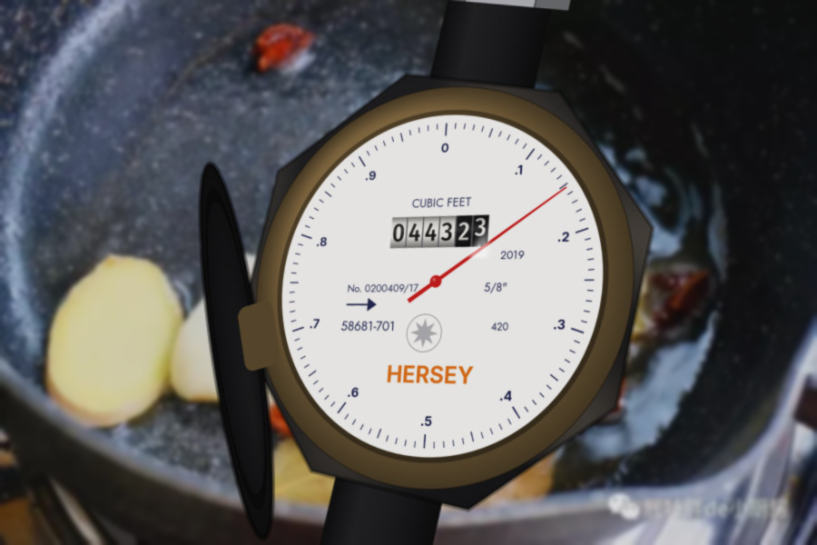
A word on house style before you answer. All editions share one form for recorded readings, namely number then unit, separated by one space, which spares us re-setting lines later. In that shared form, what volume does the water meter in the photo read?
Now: 44323.15 ft³
